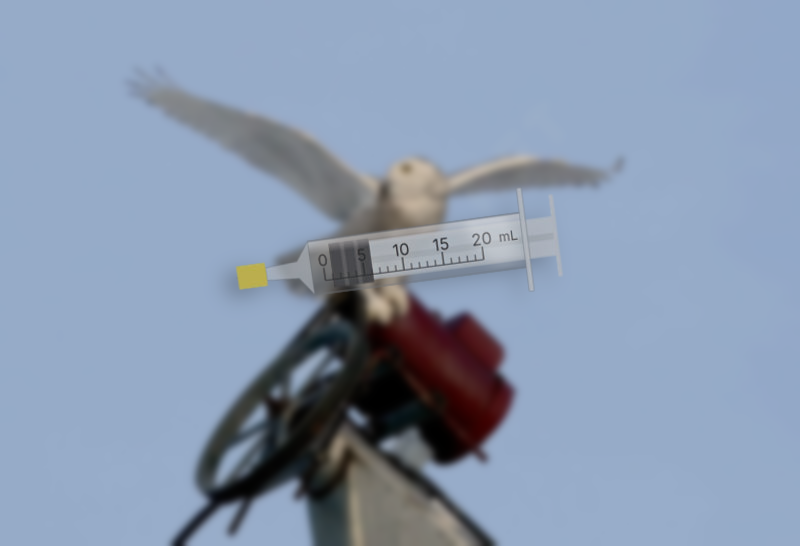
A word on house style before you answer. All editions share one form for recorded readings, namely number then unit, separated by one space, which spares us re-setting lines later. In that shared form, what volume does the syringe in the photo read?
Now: 1 mL
